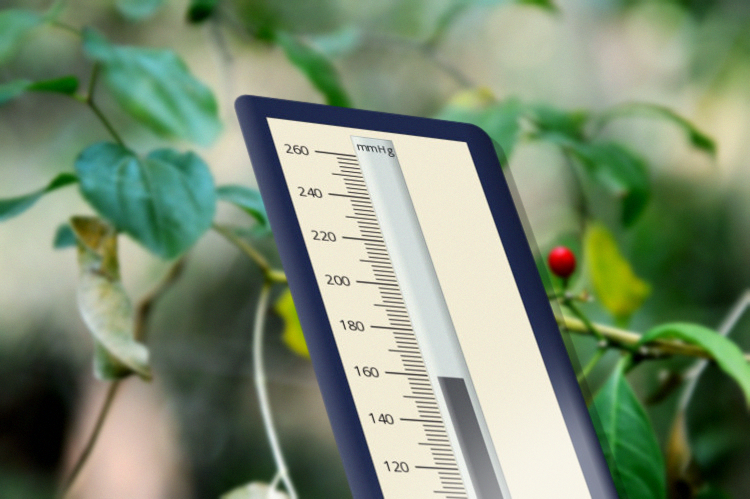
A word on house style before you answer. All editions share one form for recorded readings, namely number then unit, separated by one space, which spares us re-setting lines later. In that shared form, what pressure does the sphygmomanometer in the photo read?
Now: 160 mmHg
